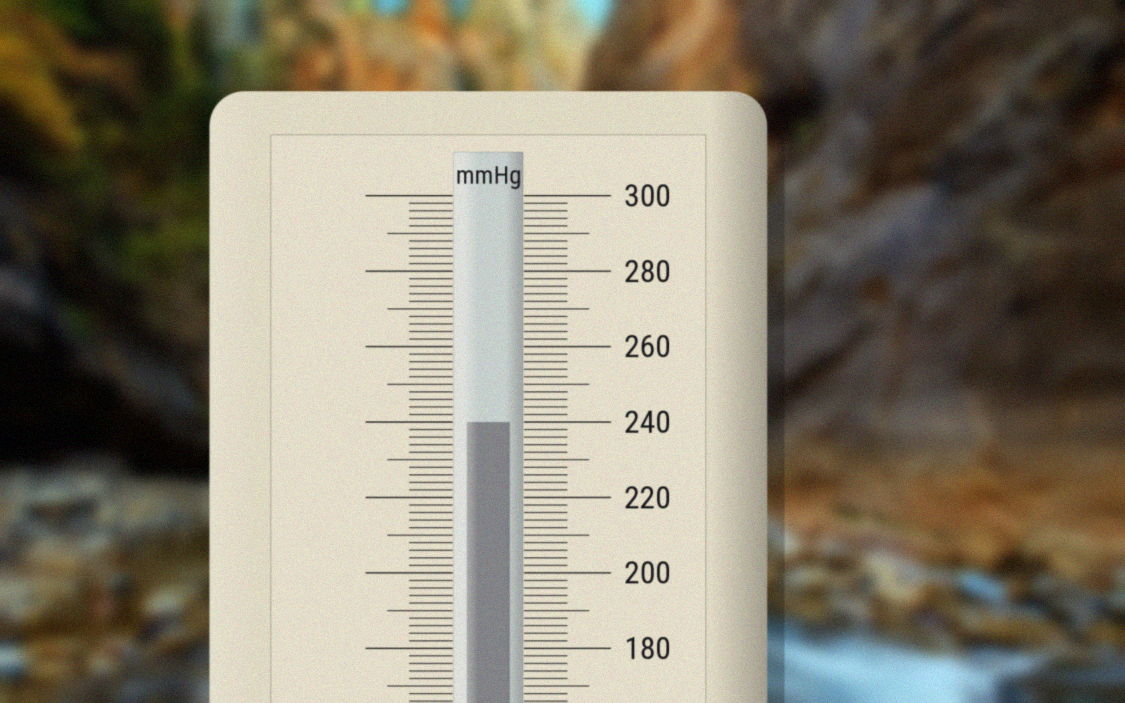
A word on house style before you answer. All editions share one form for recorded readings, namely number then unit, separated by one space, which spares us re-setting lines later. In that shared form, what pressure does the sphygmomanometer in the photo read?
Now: 240 mmHg
